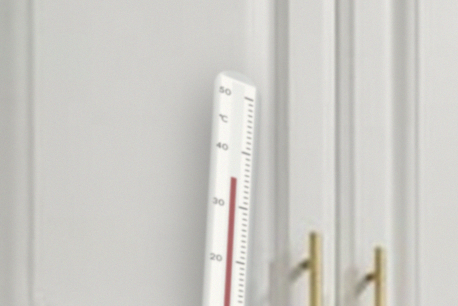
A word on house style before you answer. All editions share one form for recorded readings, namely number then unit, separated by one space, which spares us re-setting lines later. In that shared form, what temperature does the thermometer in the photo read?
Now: 35 °C
